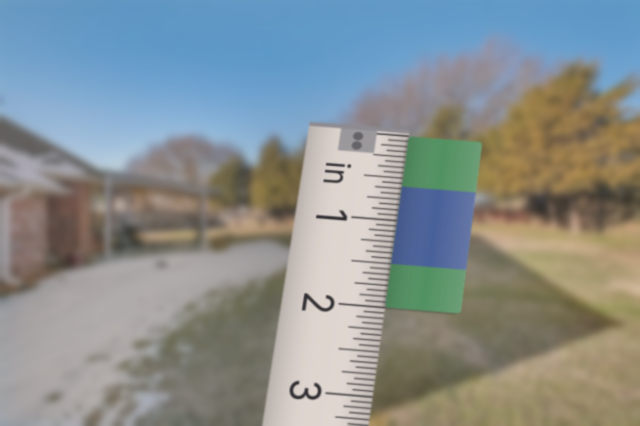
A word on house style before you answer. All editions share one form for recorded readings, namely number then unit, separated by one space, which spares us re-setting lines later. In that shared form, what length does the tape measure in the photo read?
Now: 2 in
